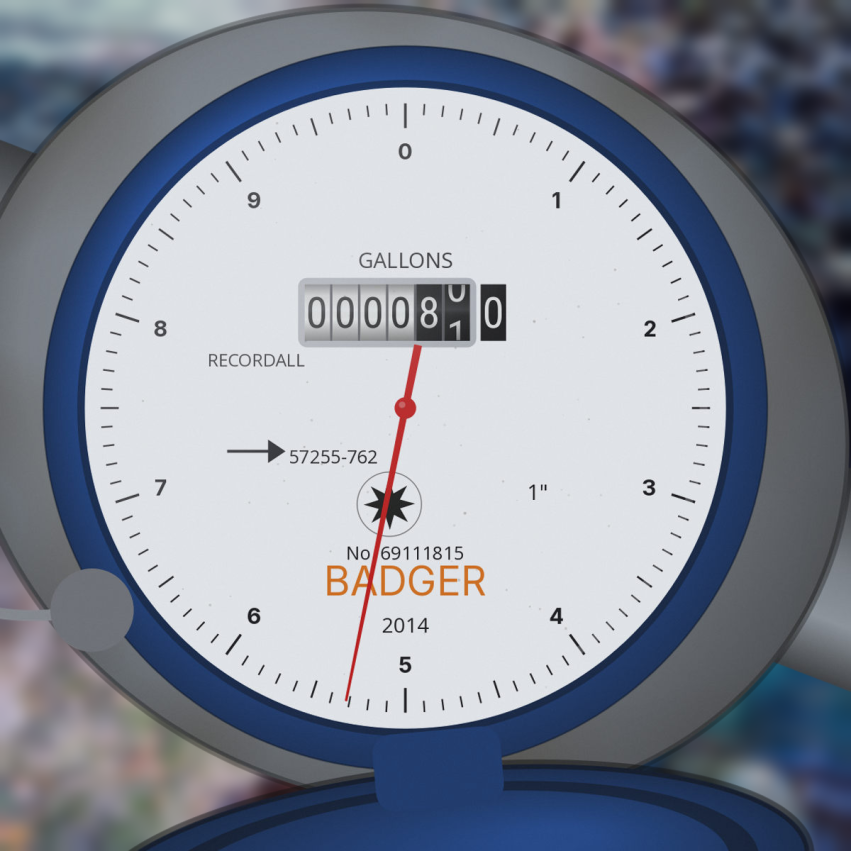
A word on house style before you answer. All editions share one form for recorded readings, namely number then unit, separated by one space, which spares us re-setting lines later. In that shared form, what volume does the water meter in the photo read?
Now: 805.3 gal
